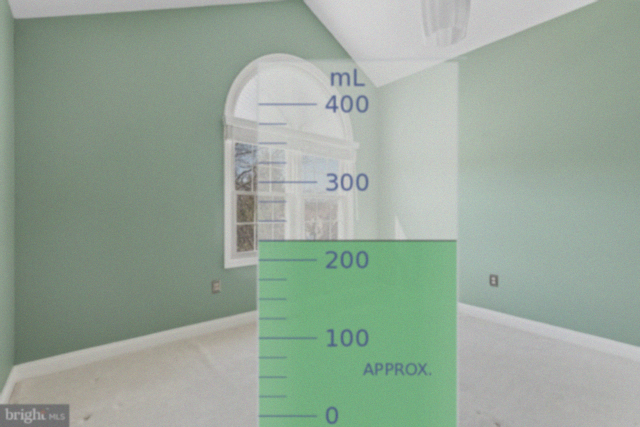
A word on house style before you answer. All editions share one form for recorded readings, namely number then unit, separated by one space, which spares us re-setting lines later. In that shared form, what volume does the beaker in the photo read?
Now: 225 mL
